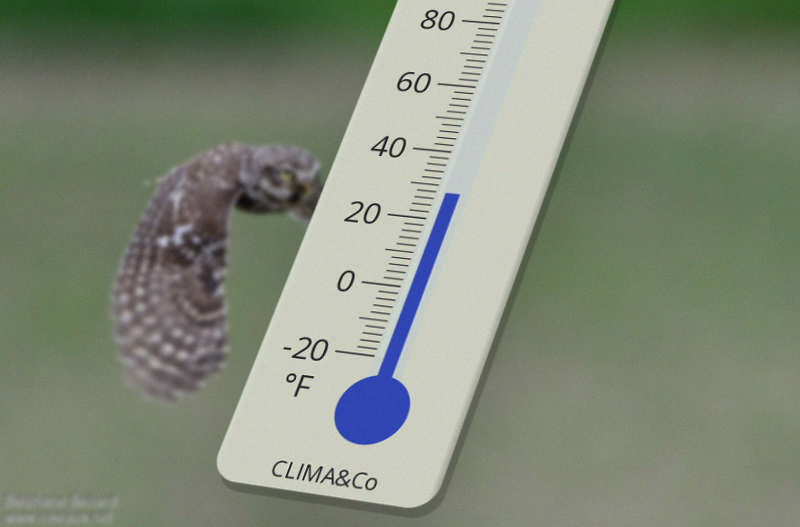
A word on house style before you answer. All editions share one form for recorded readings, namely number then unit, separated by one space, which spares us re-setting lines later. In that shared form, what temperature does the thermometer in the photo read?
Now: 28 °F
